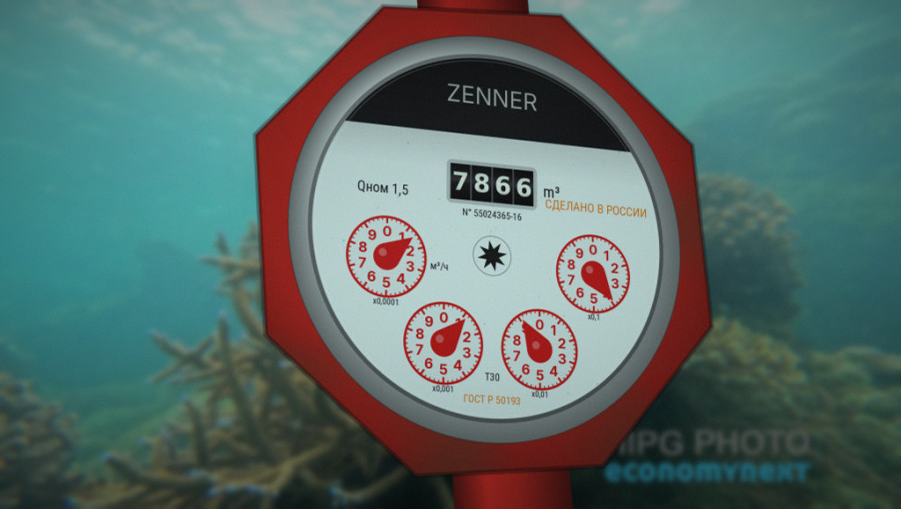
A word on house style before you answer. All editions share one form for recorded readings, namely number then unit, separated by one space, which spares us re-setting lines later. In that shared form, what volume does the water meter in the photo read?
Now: 7866.3911 m³
